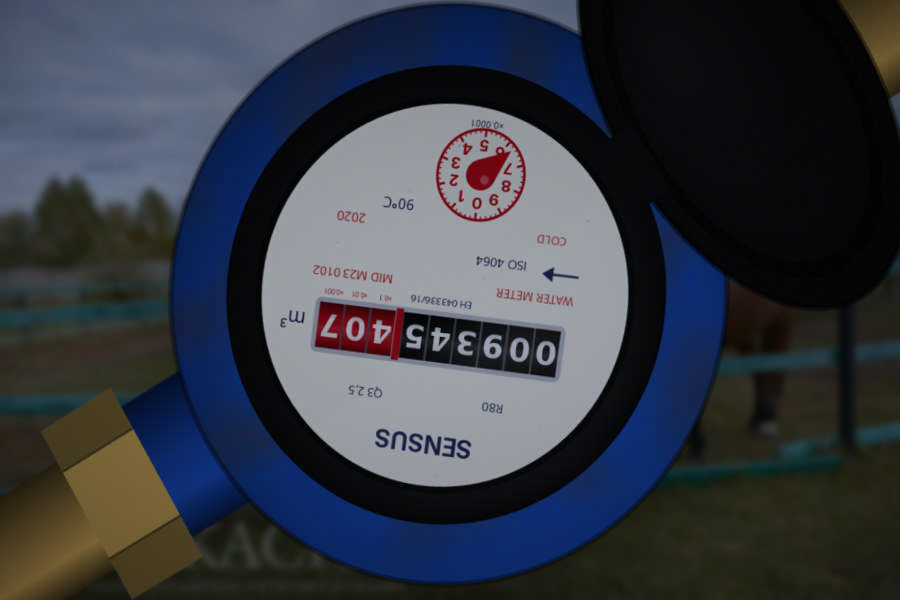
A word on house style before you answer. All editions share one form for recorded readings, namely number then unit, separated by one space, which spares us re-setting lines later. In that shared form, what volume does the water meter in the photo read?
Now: 9345.4076 m³
